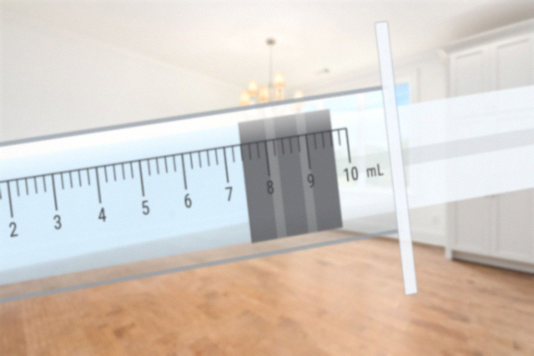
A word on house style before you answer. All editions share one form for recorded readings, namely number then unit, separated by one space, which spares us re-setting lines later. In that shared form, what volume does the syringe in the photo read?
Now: 7.4 mL
